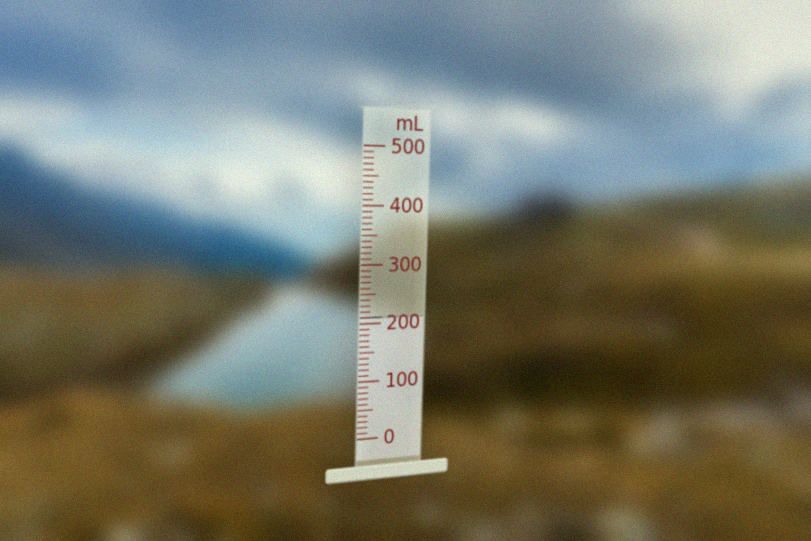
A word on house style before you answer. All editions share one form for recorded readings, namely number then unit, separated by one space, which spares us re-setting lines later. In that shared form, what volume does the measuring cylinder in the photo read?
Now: 210 mL
